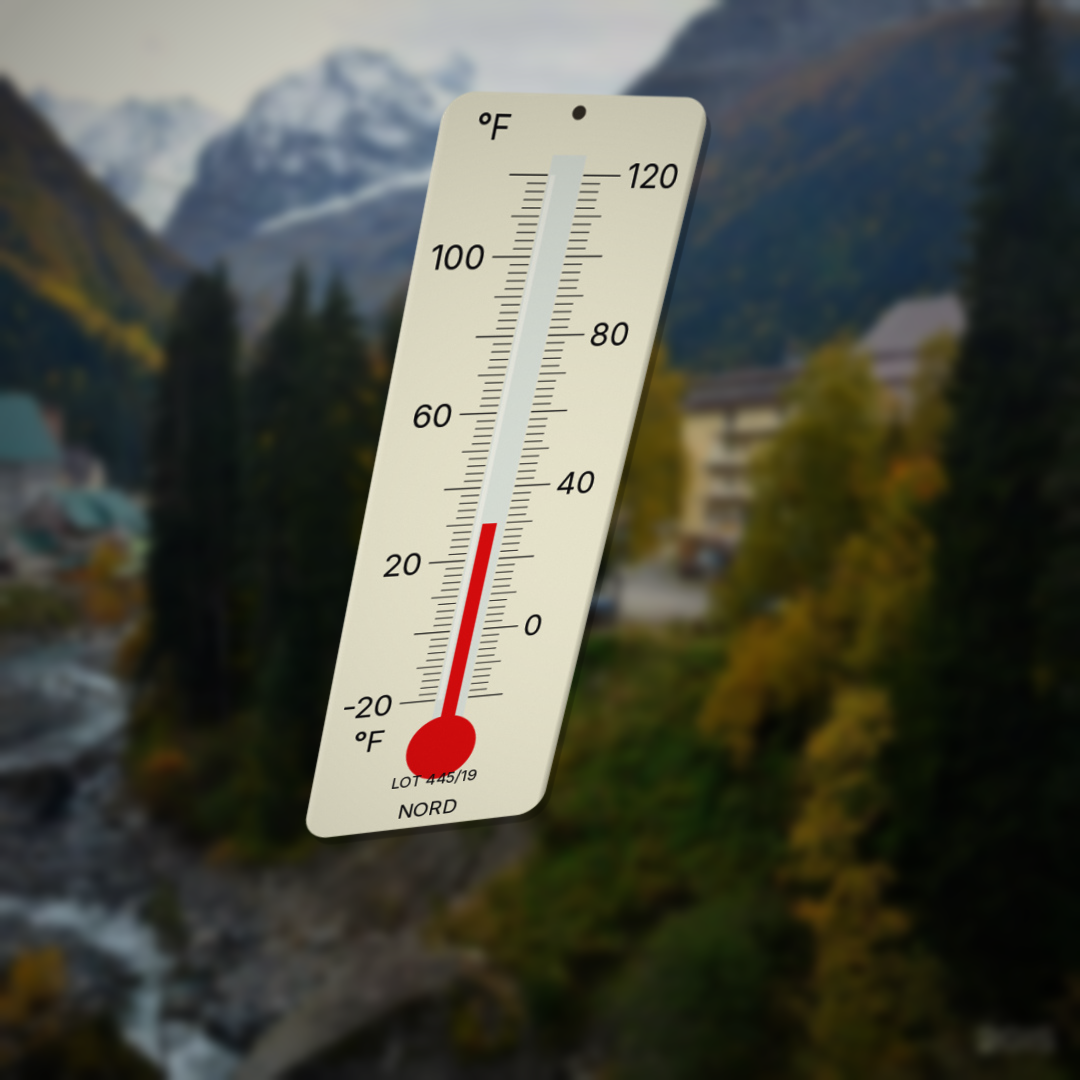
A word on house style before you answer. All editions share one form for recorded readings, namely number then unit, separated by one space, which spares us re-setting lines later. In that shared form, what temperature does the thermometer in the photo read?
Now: 30 °F
